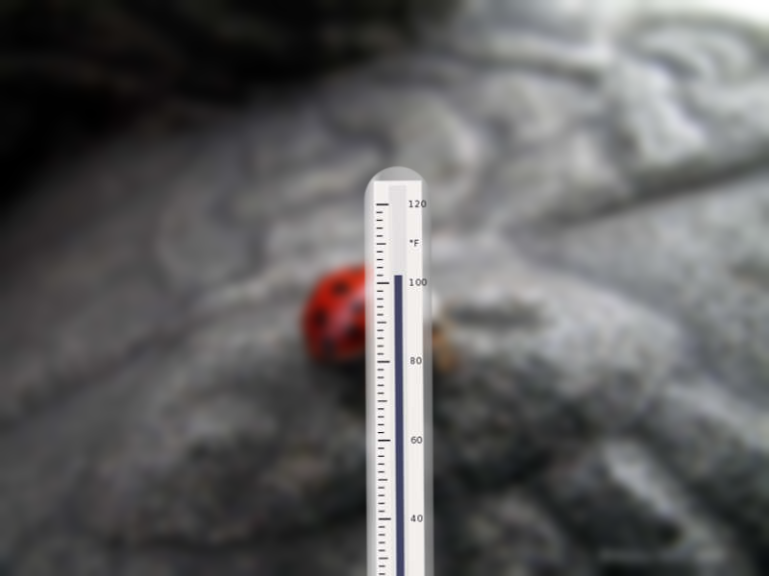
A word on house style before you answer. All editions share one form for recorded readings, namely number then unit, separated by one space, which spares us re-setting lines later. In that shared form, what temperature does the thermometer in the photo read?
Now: 102 °F
